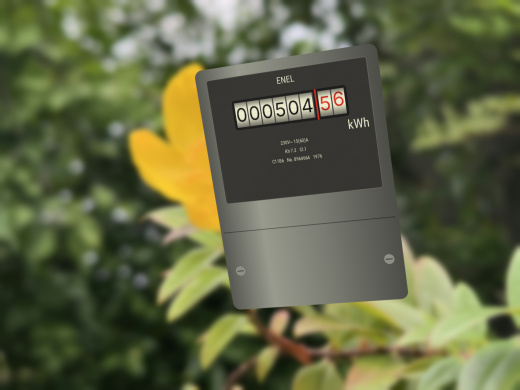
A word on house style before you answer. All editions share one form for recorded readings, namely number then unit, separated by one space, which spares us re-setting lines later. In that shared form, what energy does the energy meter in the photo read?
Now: 504.56 kWh
